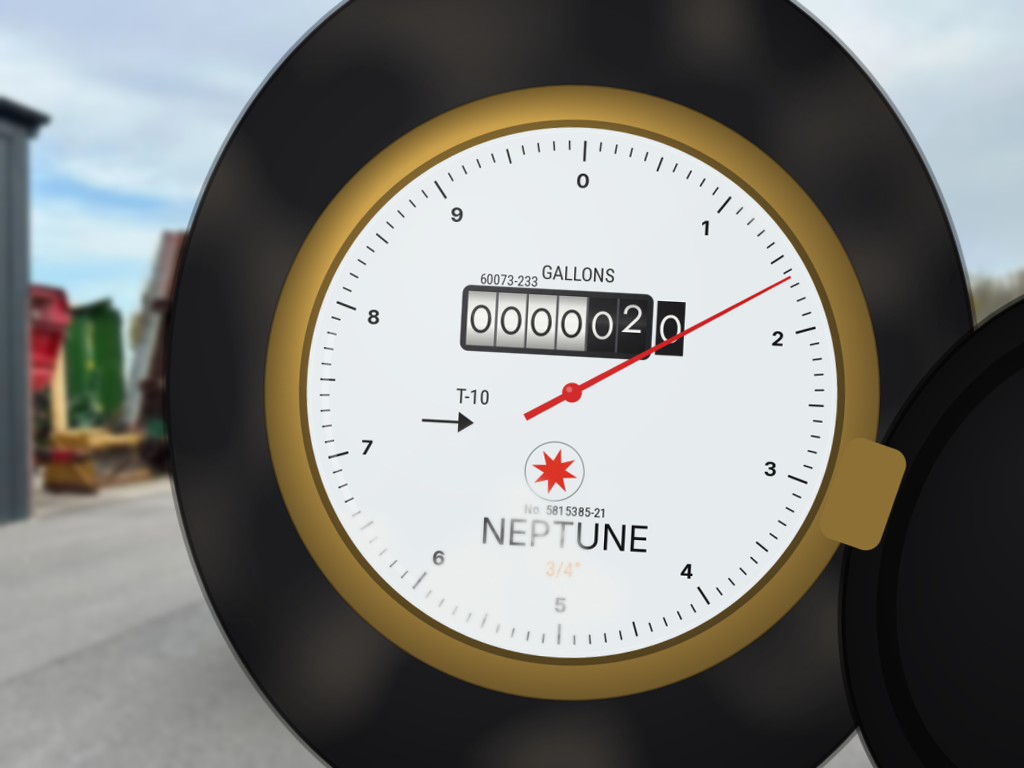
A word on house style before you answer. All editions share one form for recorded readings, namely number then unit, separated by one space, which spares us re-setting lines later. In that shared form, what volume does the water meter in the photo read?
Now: 21.6 gal
